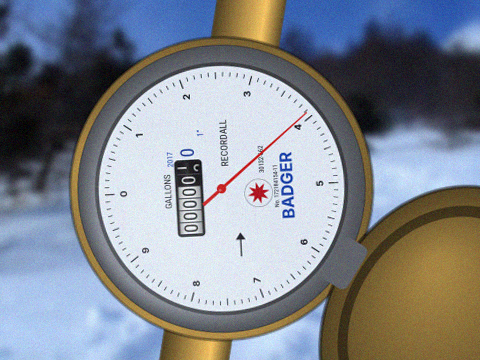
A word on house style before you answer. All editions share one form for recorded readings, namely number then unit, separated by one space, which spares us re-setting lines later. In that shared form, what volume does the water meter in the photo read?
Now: 13.9 gal
